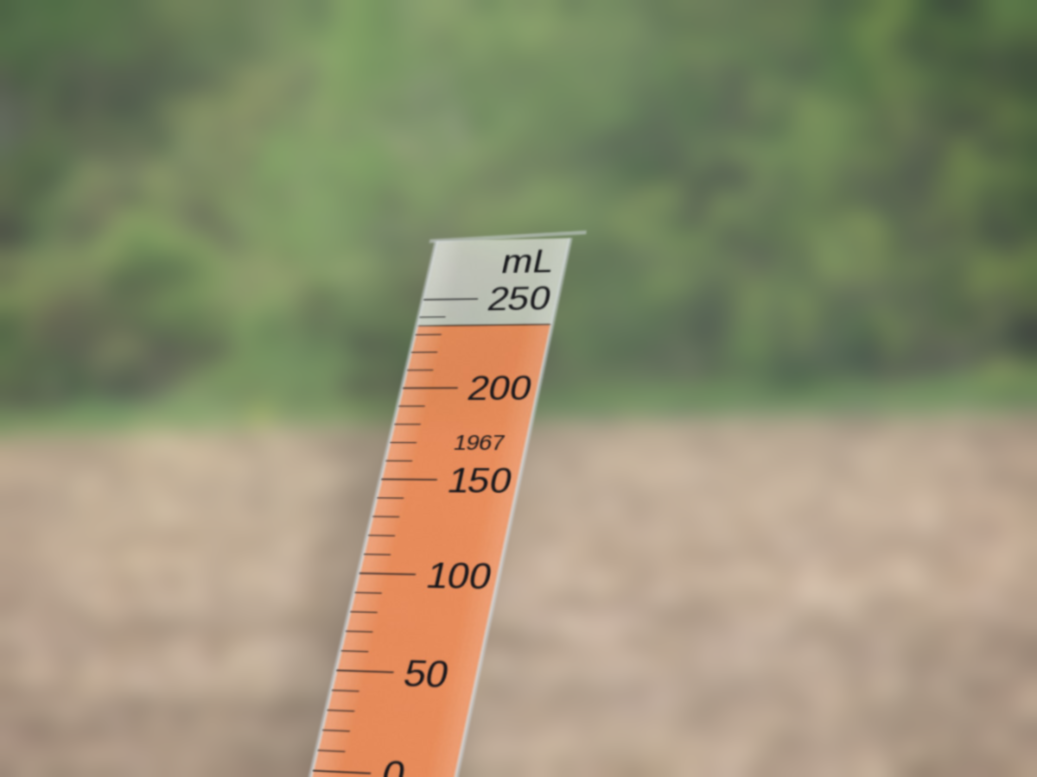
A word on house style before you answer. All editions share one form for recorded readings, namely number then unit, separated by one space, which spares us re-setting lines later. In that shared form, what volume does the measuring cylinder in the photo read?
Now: 235 mL
